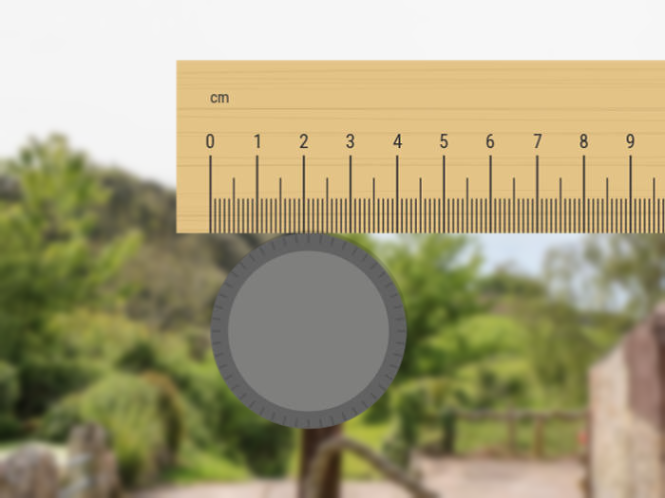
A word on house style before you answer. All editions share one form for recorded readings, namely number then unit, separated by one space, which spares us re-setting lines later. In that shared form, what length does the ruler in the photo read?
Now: 4.2 cm
